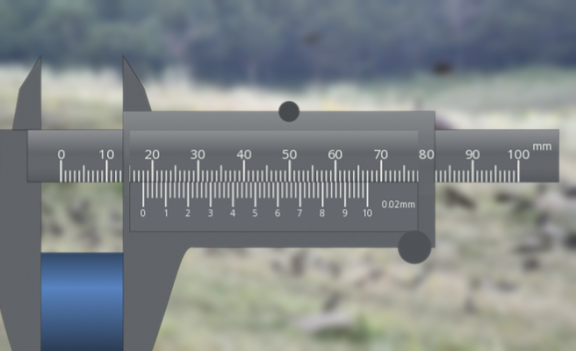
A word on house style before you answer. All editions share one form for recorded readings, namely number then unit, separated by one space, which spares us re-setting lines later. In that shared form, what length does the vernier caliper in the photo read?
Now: 18.0 mm
